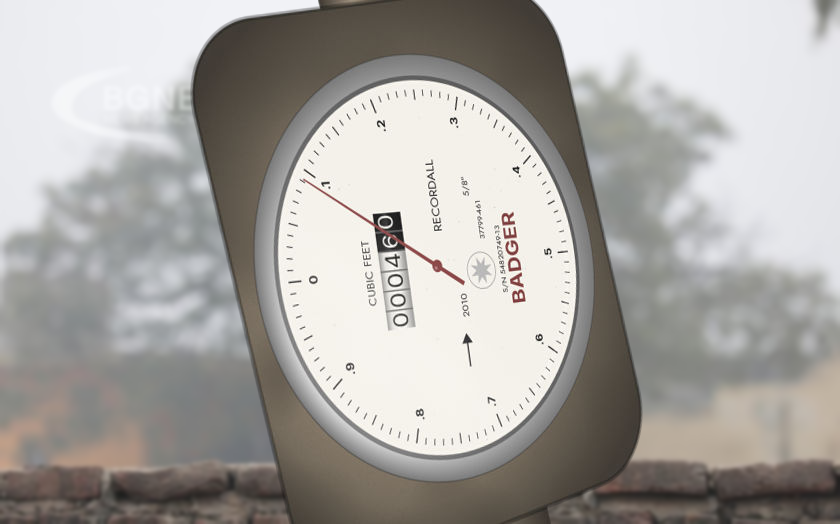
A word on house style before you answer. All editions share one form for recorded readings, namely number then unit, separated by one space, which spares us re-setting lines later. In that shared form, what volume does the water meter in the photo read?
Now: 460.09 ft³
